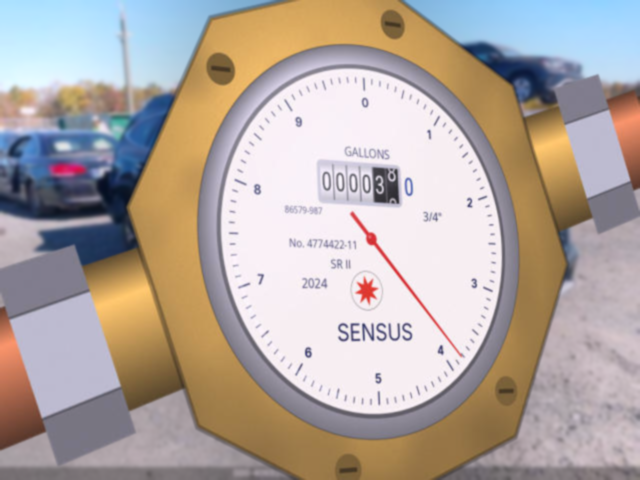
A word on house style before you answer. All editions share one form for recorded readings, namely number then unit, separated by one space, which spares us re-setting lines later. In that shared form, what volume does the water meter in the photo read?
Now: 383.8 gal
